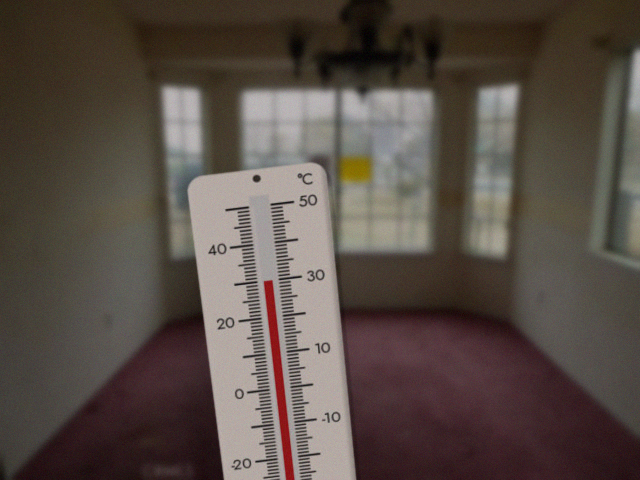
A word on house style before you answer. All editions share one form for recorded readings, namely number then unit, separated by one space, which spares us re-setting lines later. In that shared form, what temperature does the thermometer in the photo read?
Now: 30 °C
